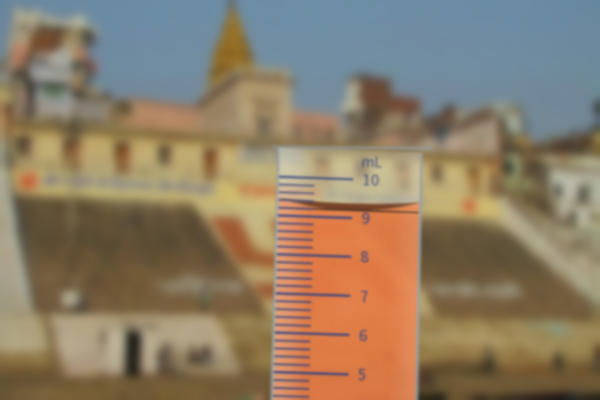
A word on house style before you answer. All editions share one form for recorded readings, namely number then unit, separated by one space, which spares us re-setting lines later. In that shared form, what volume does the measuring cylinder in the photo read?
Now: 9.2 mL
